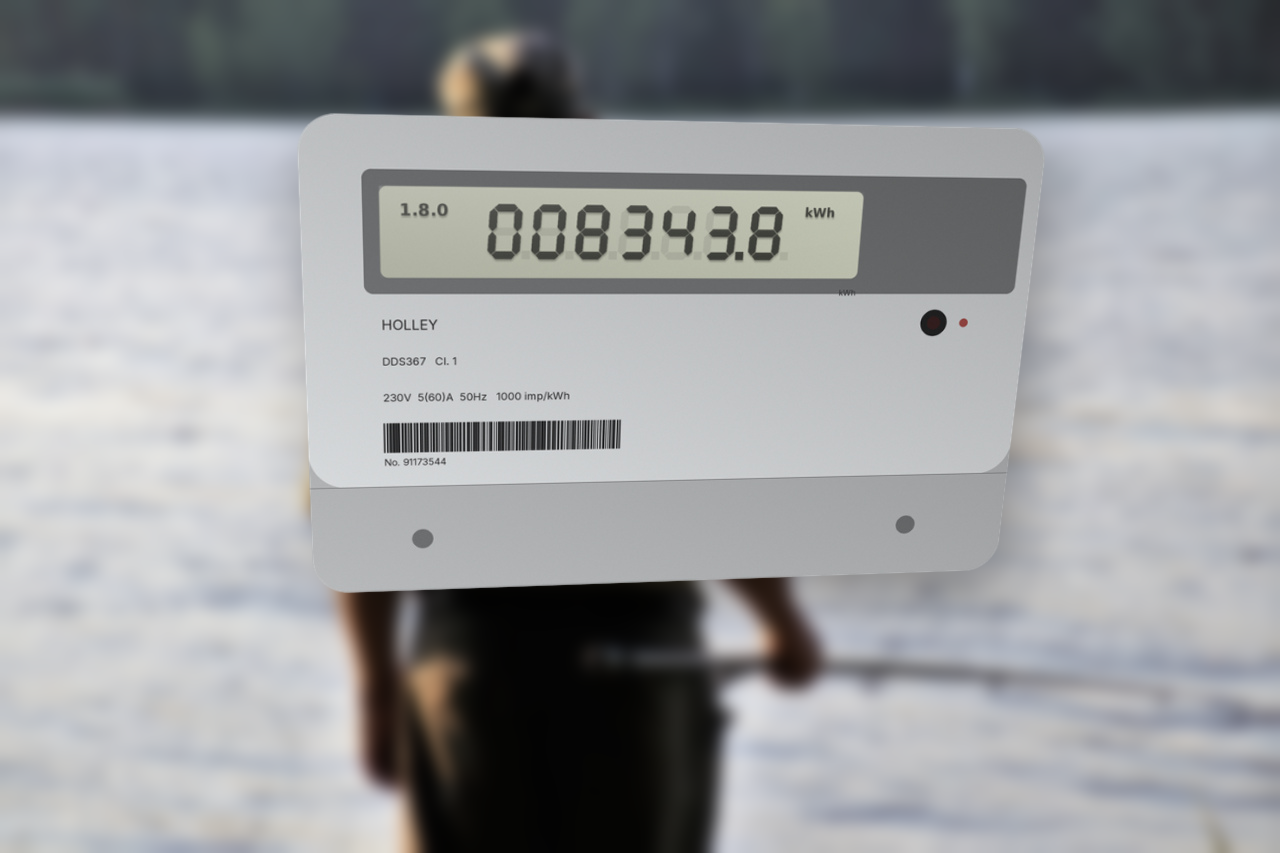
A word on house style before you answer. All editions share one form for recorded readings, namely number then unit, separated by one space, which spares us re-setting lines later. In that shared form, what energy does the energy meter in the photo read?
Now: 8343.8 kWh
